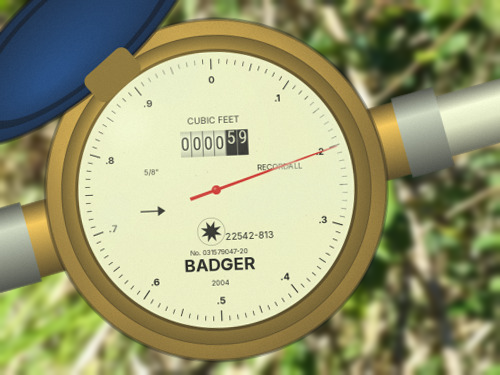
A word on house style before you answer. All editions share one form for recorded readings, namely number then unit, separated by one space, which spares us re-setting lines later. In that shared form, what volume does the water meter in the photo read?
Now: 59.20 ft³
